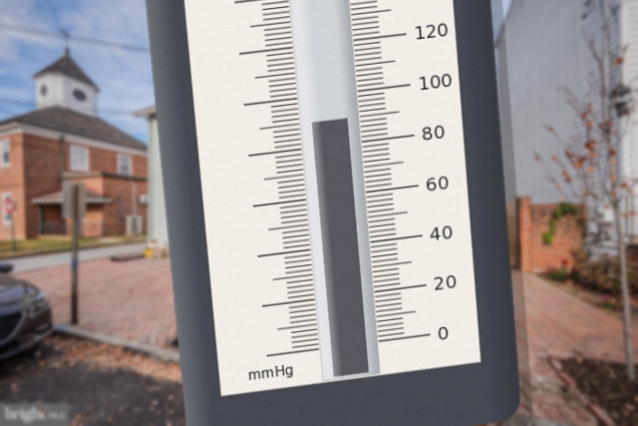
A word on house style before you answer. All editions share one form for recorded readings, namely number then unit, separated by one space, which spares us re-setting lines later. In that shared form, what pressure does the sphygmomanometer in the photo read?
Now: 90 mmHg
